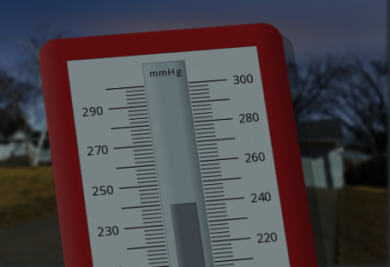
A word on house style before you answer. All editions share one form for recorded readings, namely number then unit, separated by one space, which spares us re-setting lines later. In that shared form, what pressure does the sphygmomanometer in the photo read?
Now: 240 mmHg
